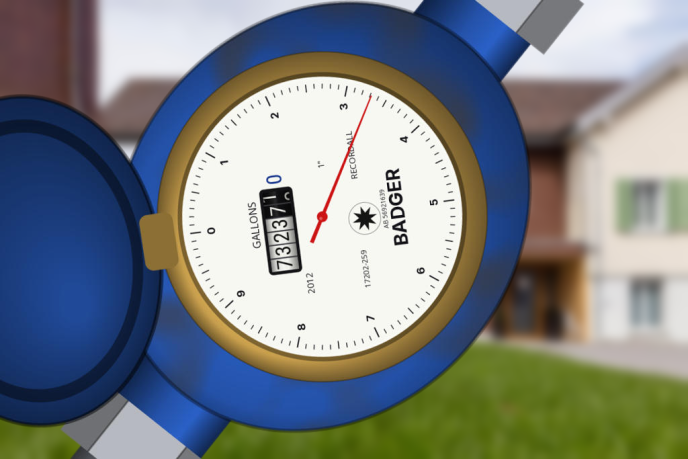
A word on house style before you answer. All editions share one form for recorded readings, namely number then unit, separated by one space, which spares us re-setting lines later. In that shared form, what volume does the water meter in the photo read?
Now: 7323713.3 gal
